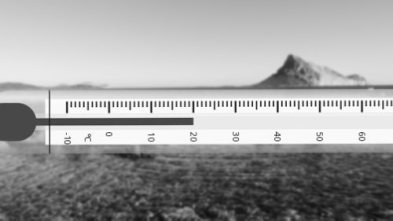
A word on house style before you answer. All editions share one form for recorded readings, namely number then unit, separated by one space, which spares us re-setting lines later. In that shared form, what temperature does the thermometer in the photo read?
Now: 20 °C
